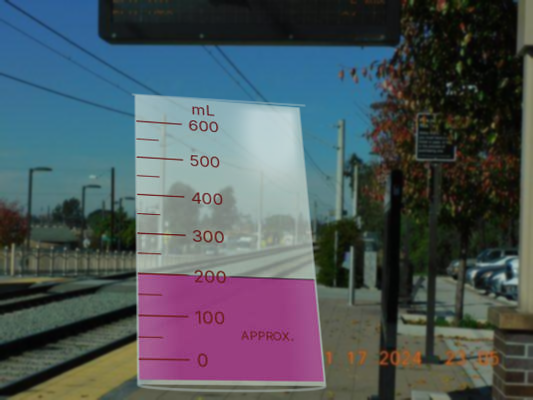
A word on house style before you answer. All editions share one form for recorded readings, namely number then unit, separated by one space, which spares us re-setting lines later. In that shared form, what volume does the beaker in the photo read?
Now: 200 mL
